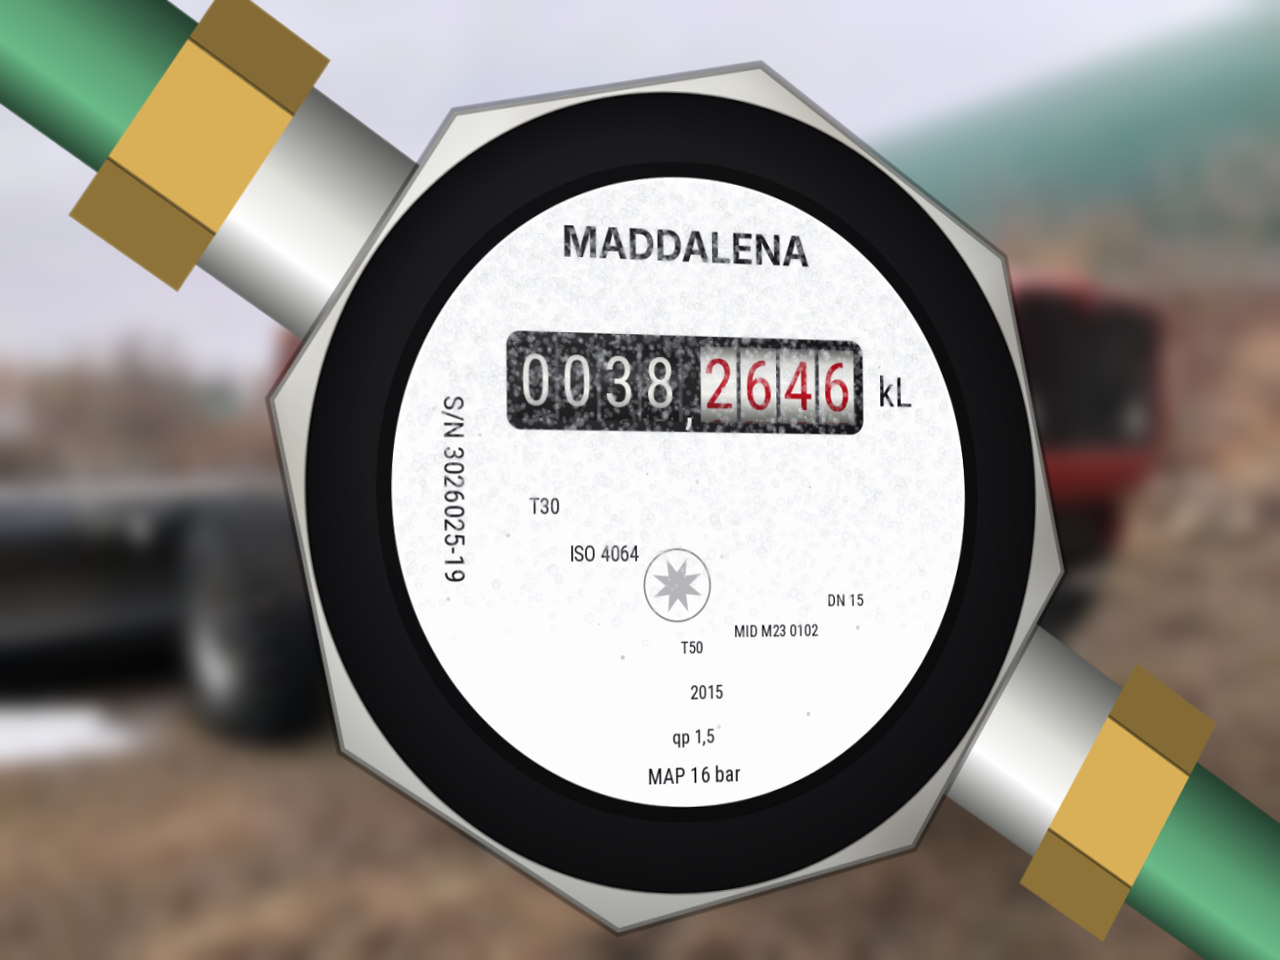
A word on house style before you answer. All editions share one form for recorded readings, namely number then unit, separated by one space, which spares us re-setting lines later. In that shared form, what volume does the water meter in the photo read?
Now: 38.2646 kL
